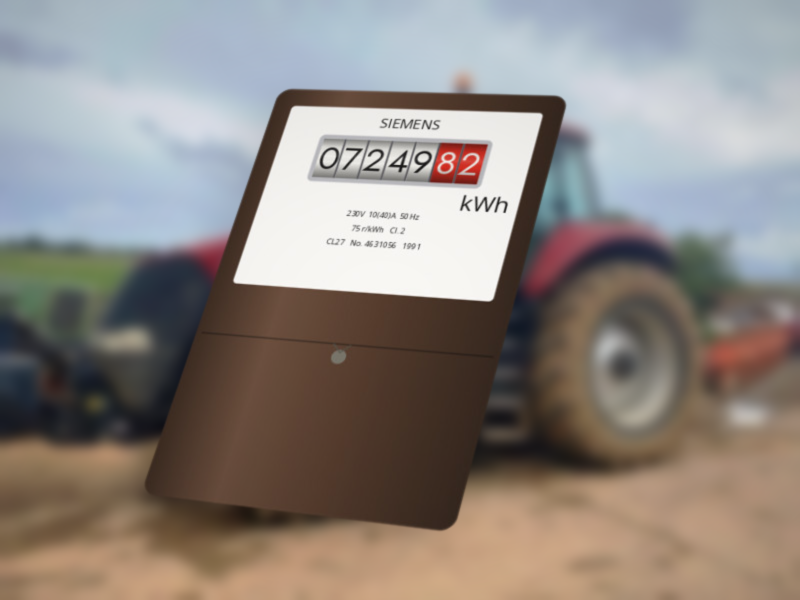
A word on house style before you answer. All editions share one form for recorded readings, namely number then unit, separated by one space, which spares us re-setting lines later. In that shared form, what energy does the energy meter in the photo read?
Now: 7249.82 kWh
